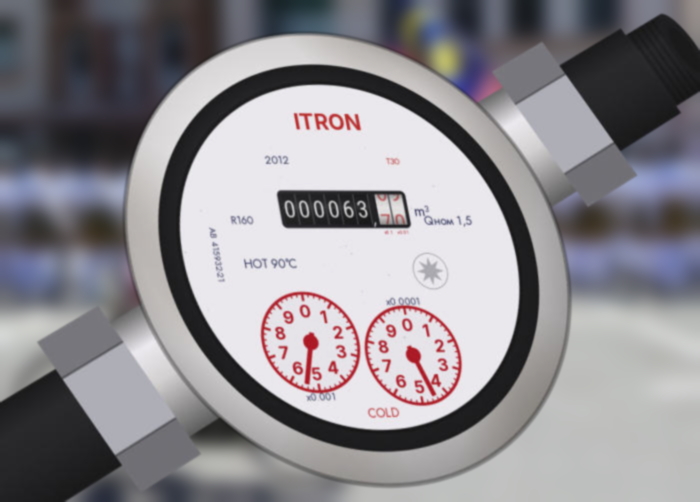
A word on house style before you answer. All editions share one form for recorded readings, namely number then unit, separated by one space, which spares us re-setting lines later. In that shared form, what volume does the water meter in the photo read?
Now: 63.6954 m³
